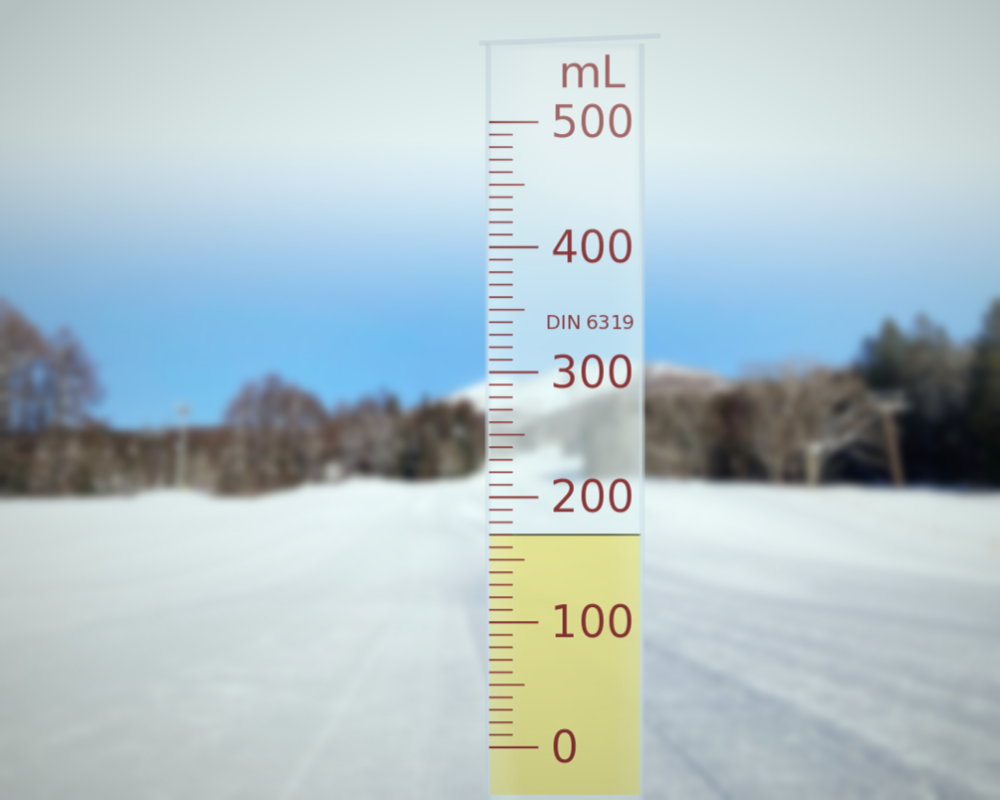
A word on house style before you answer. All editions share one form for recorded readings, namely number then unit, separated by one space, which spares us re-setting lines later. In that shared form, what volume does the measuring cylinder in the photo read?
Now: 170 mL
